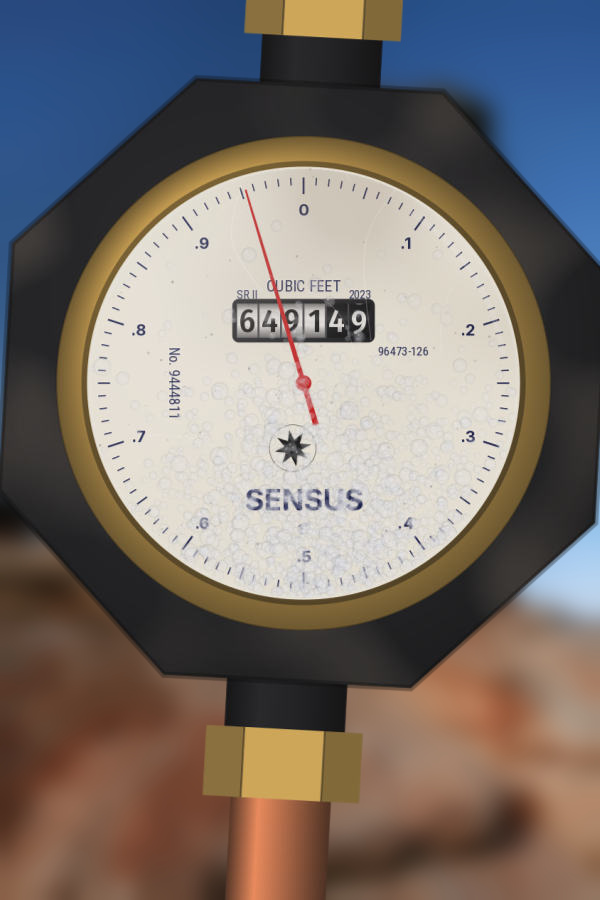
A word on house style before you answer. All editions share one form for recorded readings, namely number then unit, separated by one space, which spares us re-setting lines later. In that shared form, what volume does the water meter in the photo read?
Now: 649148.95 ft³
